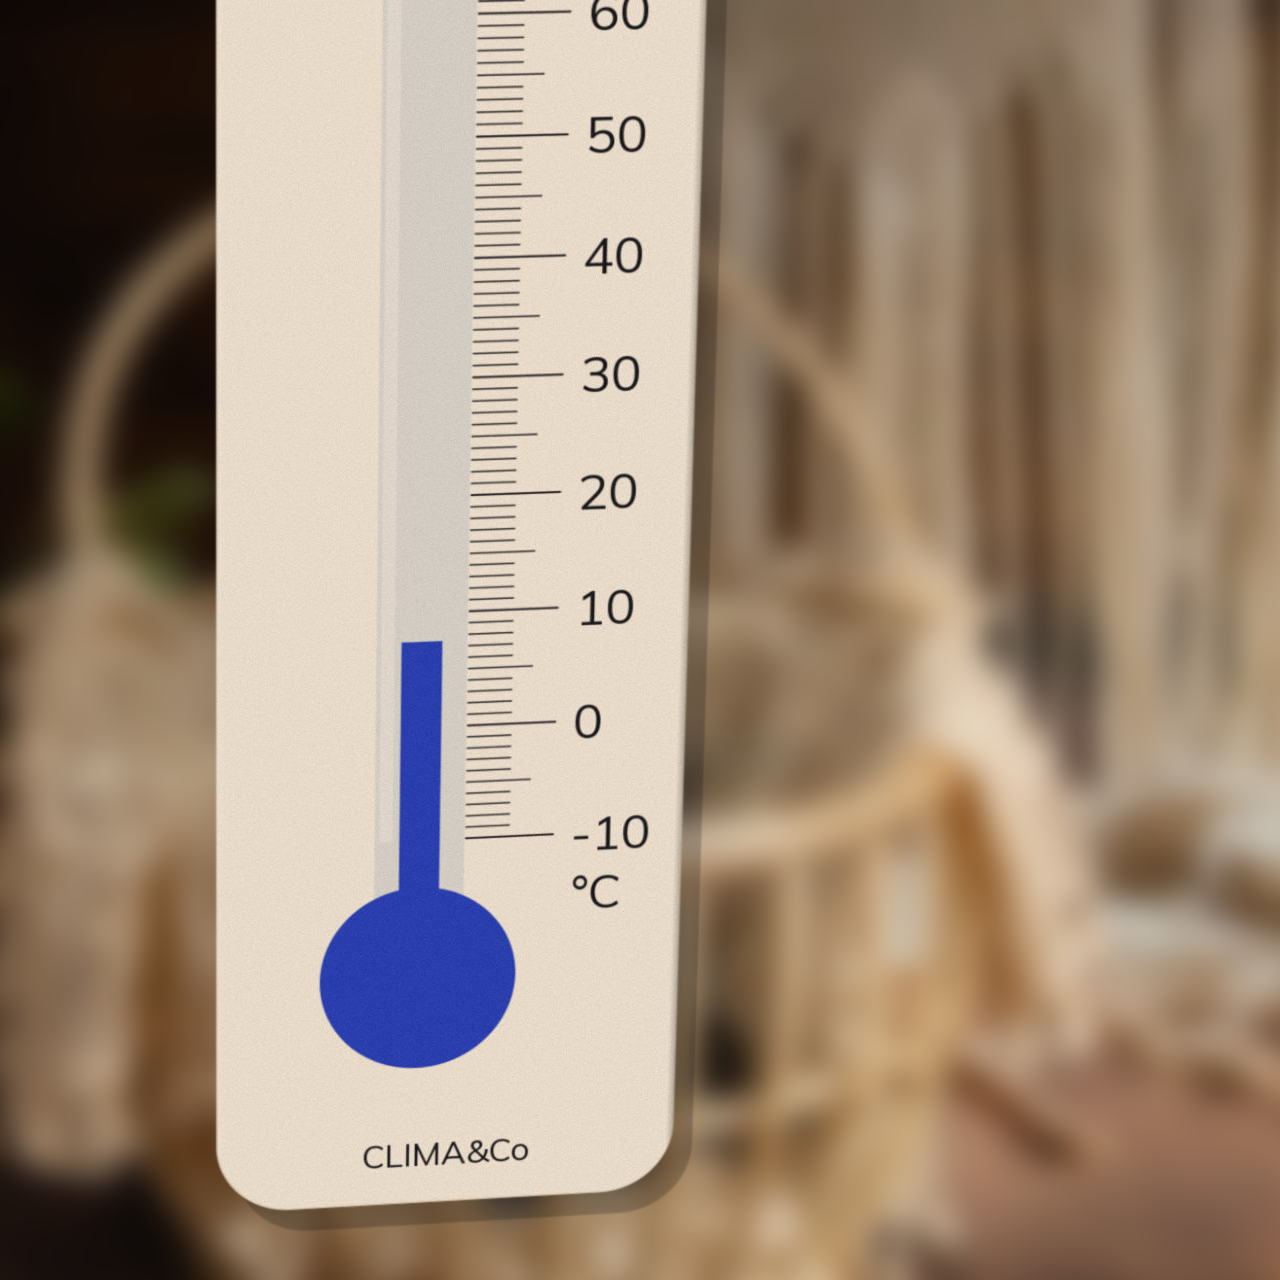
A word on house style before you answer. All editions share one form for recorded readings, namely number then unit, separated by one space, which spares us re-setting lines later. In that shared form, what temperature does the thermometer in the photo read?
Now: 7.5 °C
